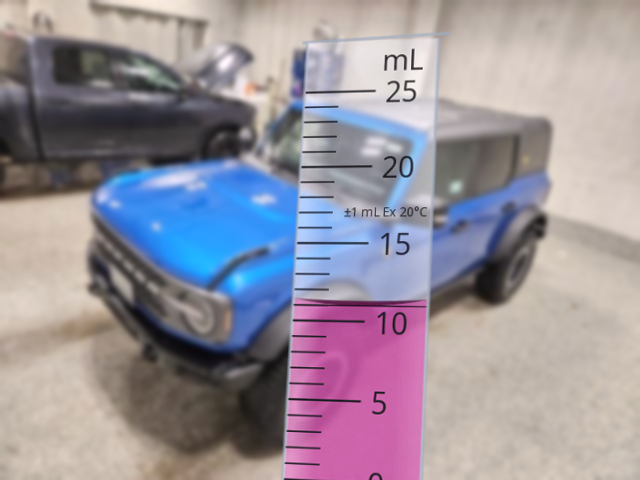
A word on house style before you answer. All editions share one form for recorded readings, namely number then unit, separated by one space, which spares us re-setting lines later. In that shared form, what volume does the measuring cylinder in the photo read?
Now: 11 mL
